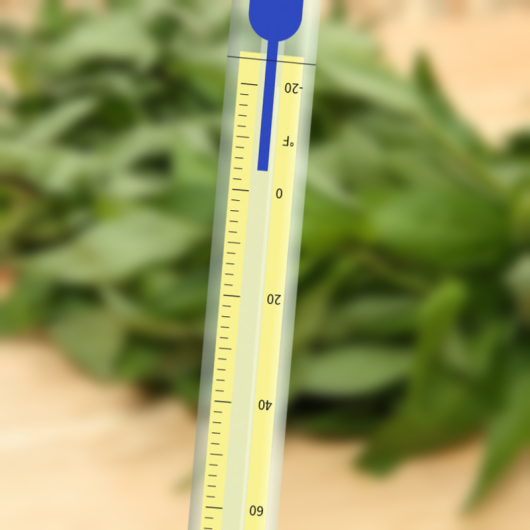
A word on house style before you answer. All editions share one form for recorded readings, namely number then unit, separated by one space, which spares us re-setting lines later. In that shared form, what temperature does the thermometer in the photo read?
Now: -4 °F
